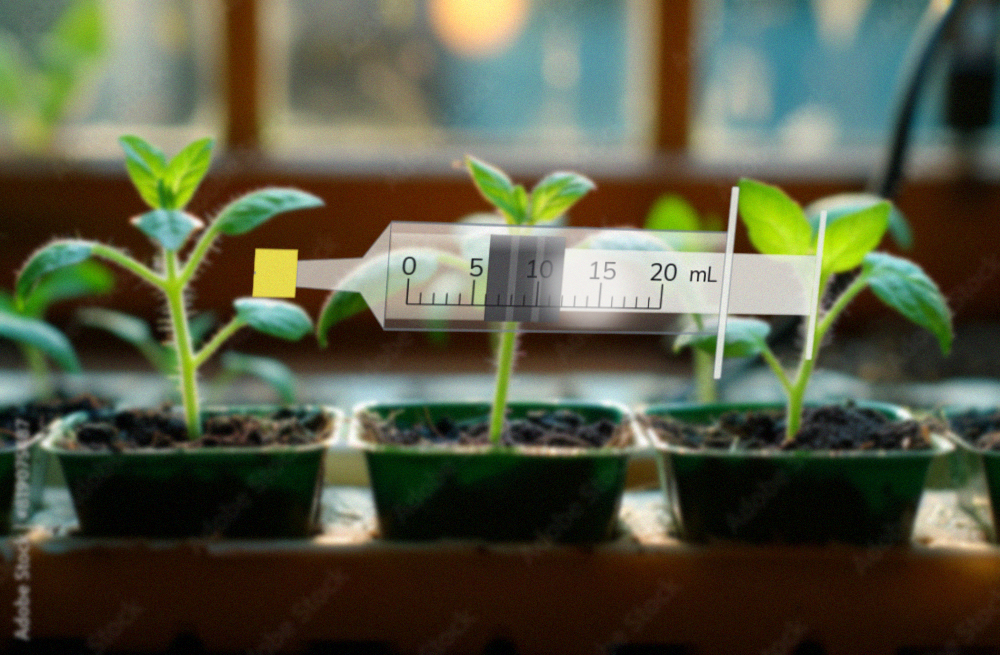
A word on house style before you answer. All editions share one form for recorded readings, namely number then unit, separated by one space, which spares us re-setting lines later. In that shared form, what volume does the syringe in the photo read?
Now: 6 mL
